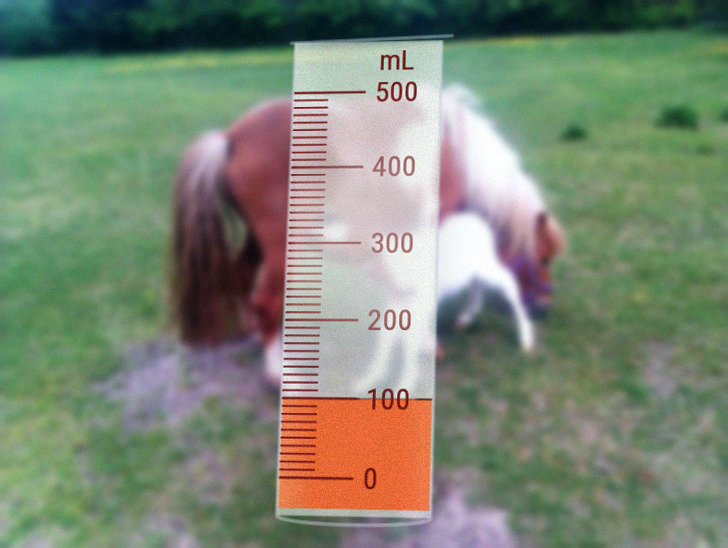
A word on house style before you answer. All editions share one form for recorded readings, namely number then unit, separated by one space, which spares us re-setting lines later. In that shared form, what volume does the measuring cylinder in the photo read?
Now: 100 mL
